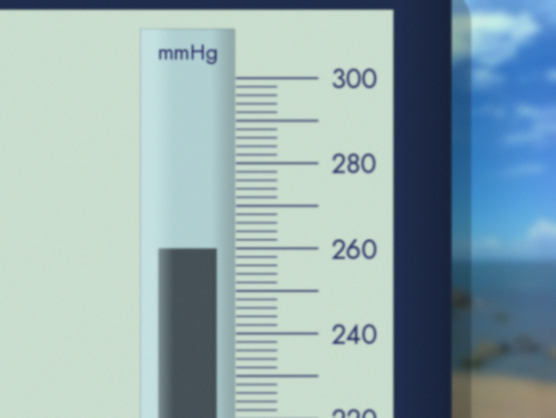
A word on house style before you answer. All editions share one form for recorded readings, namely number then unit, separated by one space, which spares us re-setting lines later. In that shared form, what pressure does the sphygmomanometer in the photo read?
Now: 260 mmHg
